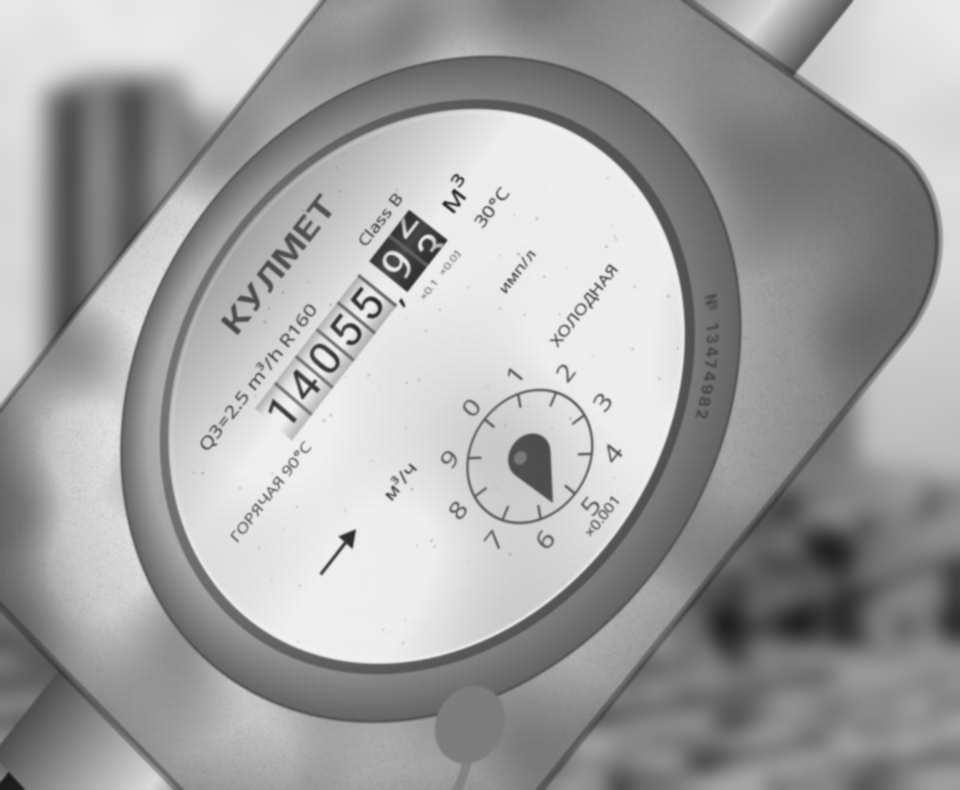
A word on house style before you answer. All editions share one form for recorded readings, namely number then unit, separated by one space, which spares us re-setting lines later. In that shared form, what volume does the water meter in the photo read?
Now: 14055.925 m³
